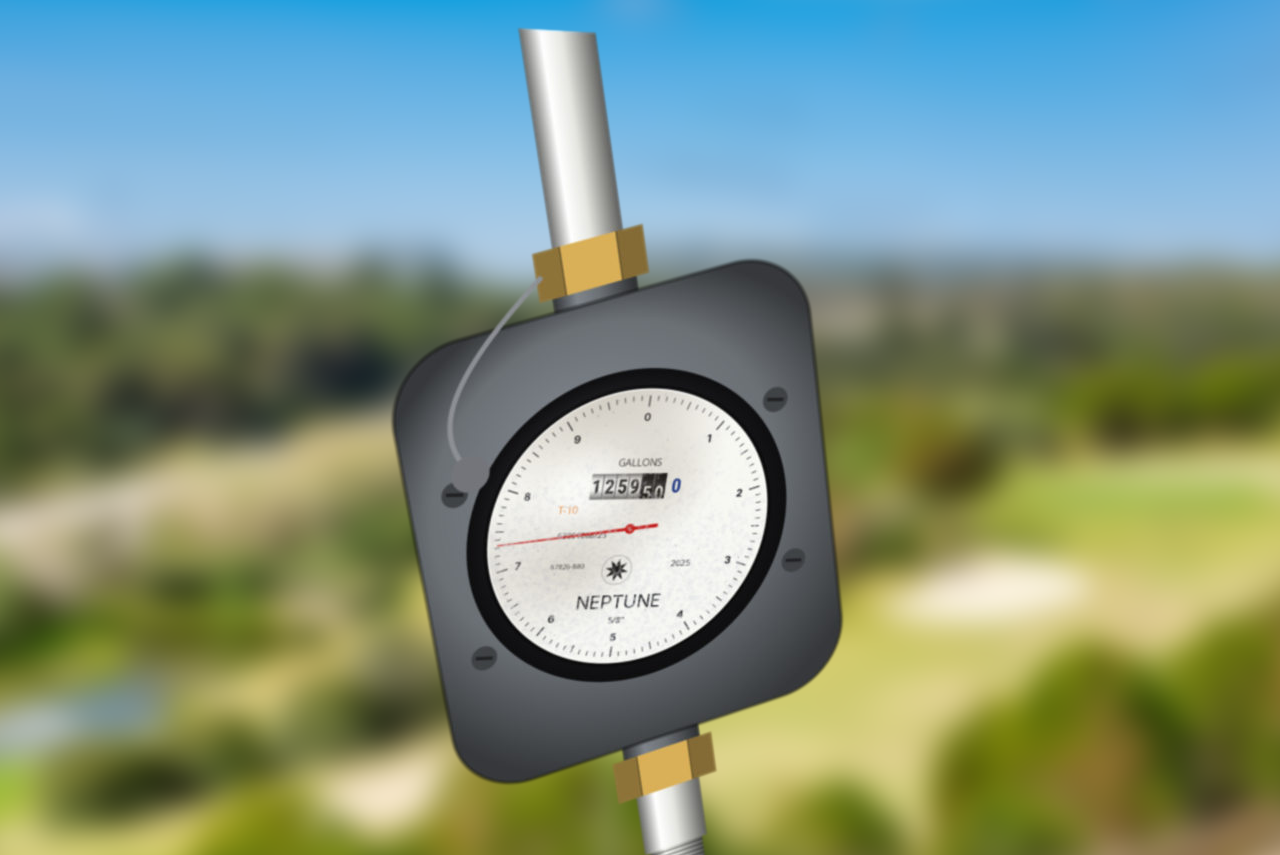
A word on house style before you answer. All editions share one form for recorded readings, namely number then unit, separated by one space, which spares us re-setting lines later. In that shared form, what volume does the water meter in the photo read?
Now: 1259497.3 gal
